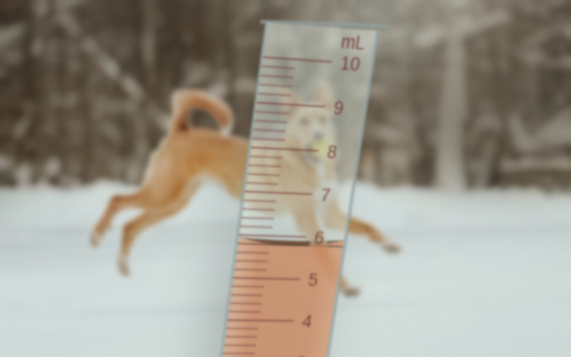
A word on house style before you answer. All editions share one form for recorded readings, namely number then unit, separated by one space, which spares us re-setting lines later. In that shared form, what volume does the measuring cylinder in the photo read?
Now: 5.8 mL
